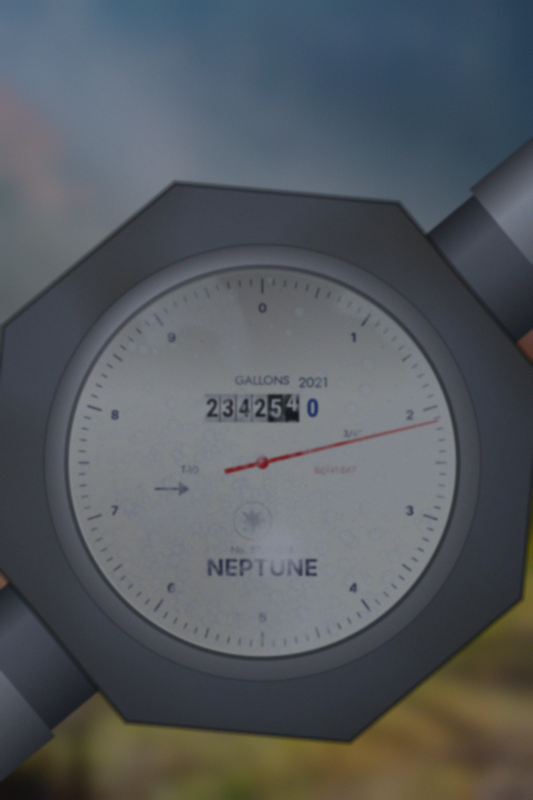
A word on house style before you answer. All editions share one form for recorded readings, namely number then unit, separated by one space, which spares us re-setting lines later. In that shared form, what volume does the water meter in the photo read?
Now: 2342542.1 gal
